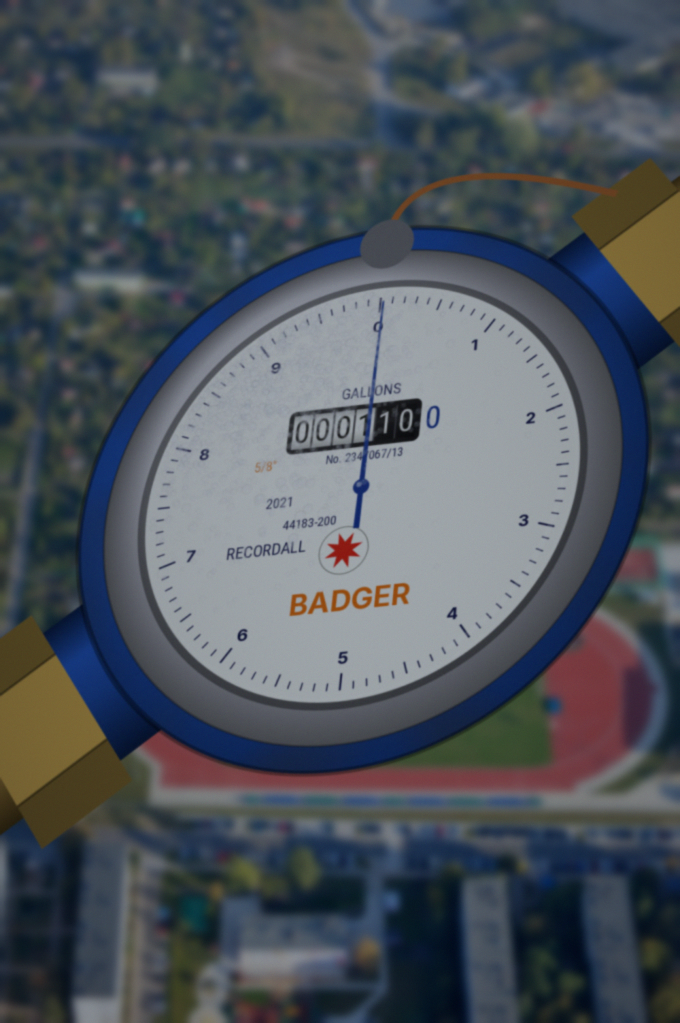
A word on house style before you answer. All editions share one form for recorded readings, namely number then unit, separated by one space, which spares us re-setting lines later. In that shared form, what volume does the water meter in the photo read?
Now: 1100.0 gal
